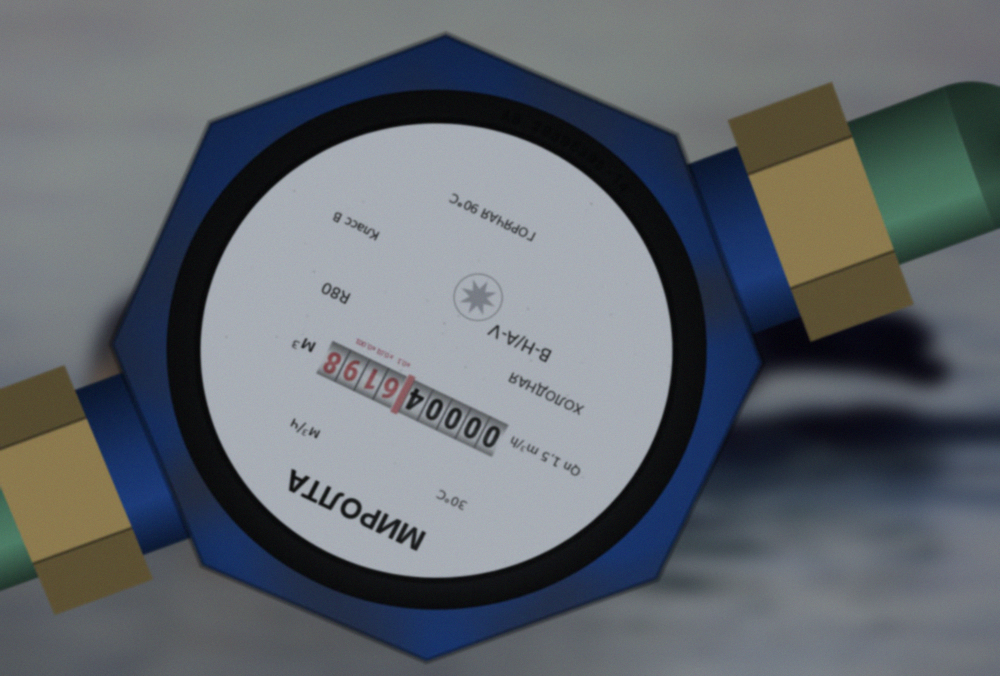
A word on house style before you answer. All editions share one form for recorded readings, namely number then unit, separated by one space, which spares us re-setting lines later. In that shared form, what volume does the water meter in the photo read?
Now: 4.6198 m³
